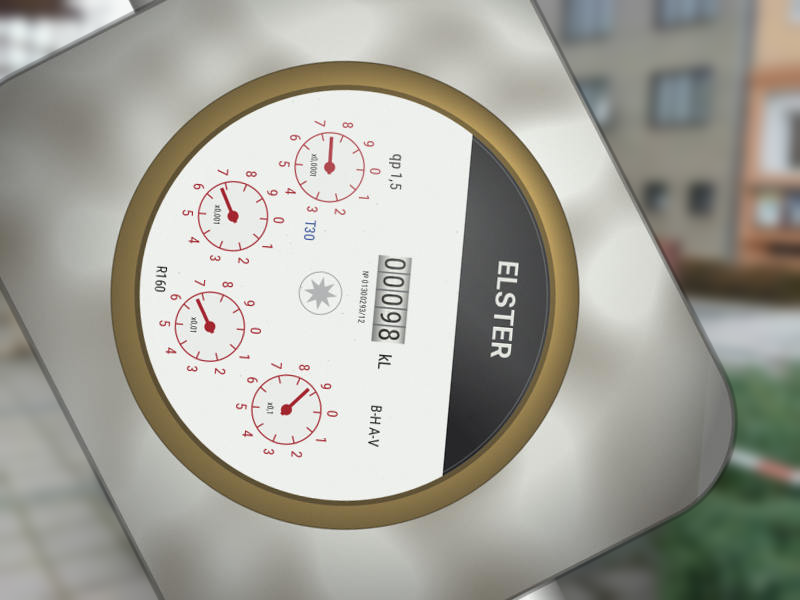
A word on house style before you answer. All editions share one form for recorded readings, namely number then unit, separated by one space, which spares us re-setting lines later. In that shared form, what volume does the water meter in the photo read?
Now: 98.8667 kL
